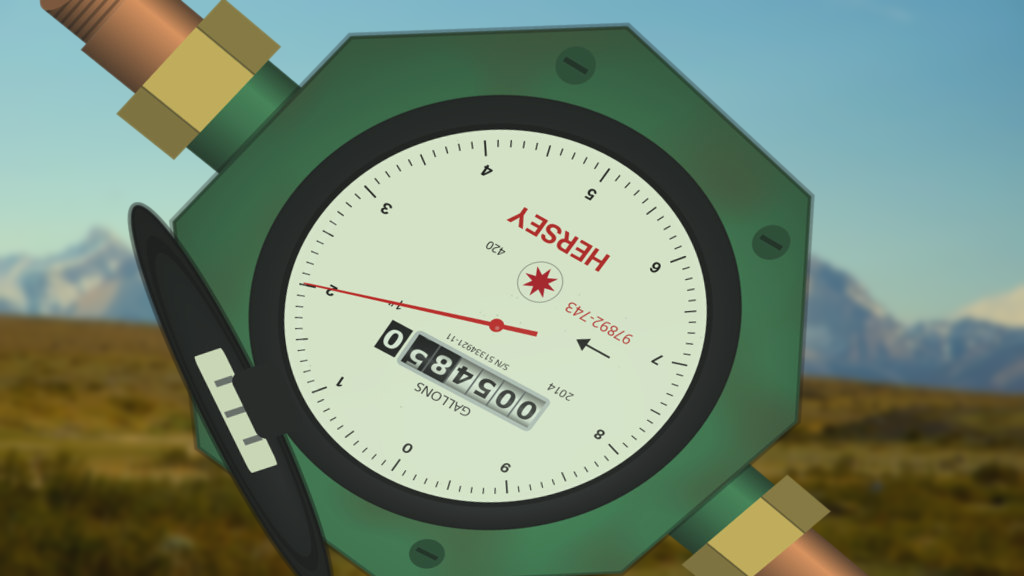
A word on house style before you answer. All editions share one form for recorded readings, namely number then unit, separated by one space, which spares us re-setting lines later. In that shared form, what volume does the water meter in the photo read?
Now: 54852.0 gal
